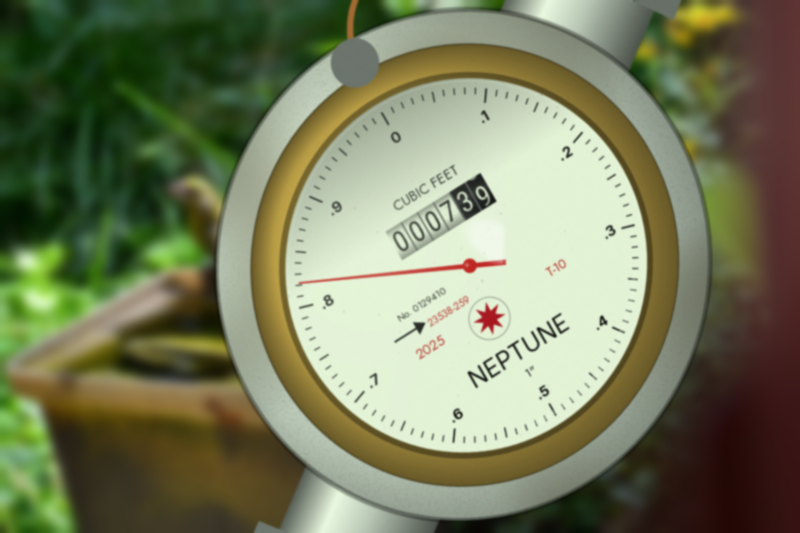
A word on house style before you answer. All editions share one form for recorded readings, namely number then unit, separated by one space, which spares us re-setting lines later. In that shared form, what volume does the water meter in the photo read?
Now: 738.82 ft³
